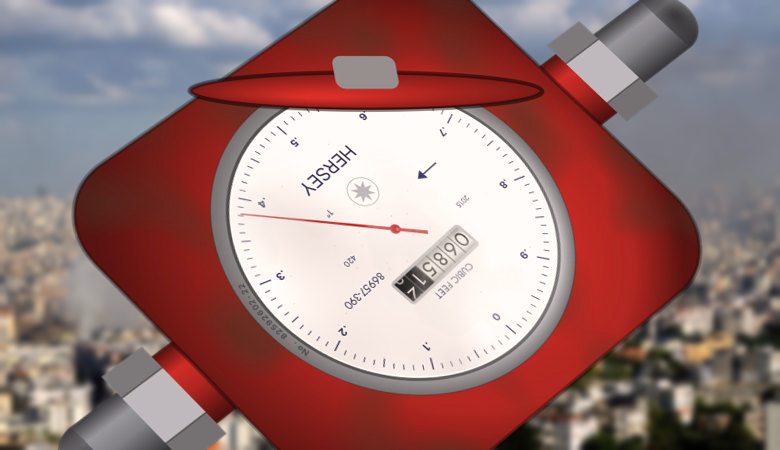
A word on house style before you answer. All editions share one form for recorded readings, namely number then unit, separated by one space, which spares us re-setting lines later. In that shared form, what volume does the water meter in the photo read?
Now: 68512.38 ft³
